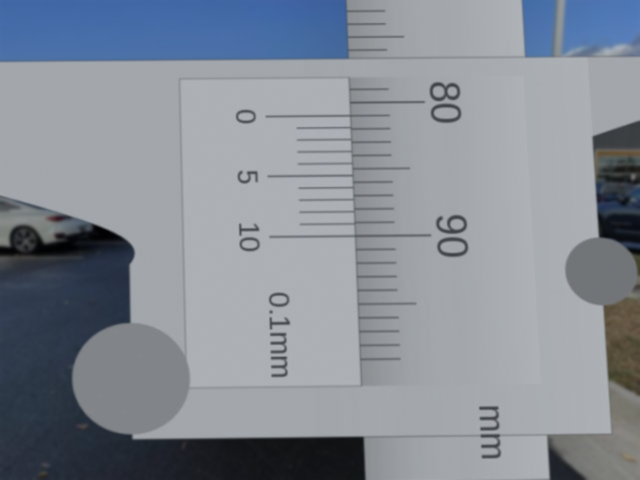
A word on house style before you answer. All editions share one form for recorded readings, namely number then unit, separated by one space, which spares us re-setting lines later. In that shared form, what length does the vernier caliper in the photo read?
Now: 81.0 mm
